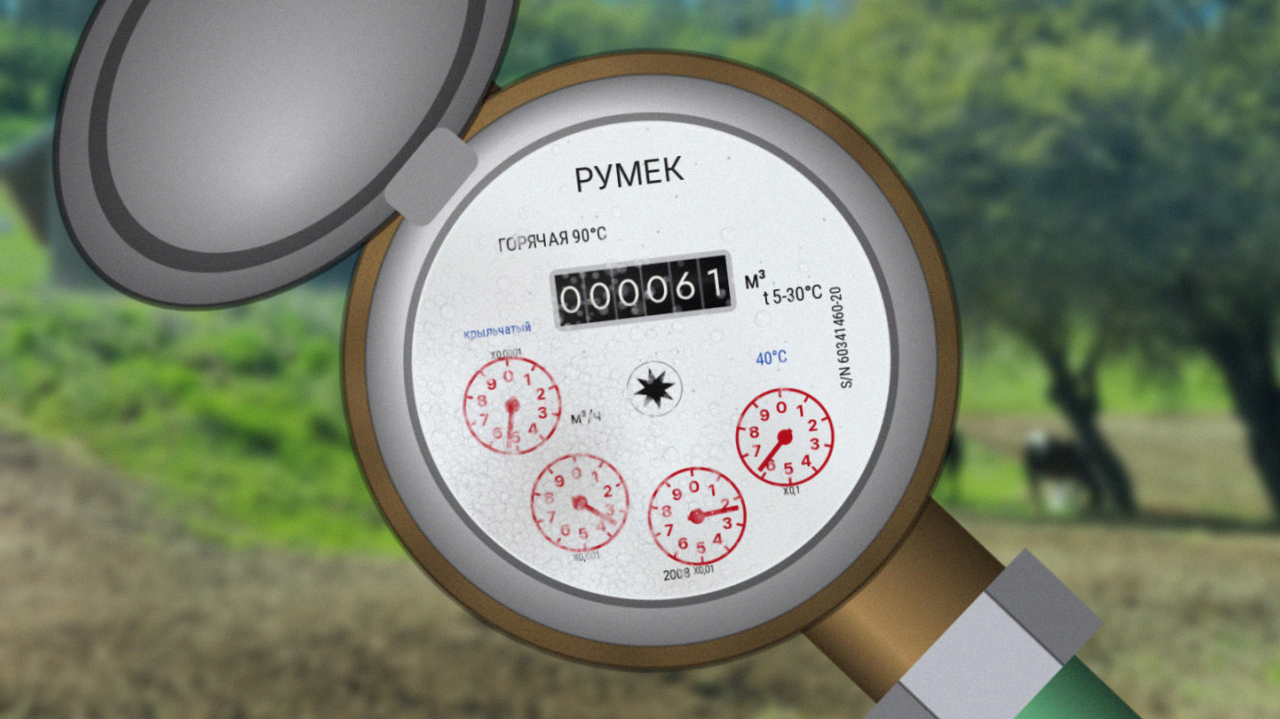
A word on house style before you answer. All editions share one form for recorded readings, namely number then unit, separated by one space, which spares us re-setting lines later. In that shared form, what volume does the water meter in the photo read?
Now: 61.6235 m³
